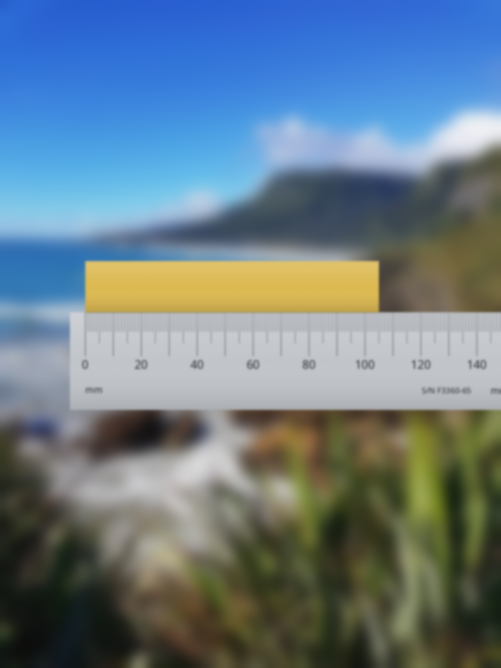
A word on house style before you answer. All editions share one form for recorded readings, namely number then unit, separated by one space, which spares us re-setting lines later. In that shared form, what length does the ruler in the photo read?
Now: 105 mm
